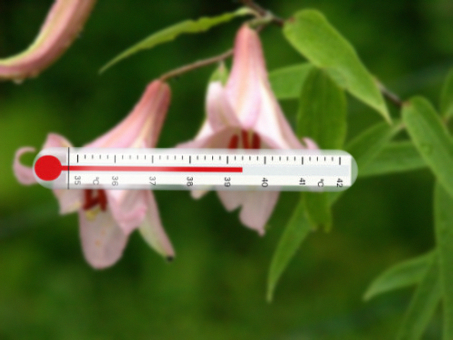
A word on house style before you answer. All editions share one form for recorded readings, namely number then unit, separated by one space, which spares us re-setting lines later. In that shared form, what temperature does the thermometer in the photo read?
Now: 39.4 °C
